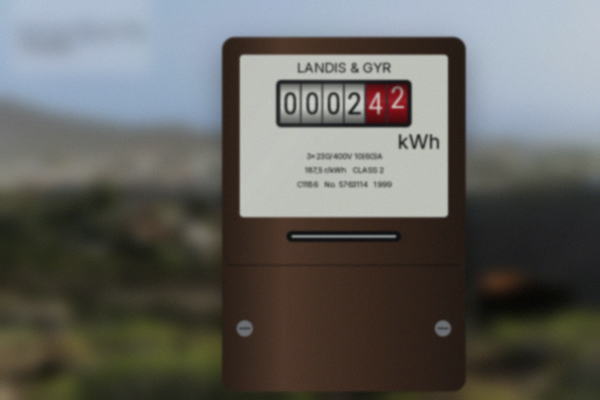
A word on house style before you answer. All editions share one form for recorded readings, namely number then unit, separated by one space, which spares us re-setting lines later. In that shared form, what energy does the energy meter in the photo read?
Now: 2.42 kWh
